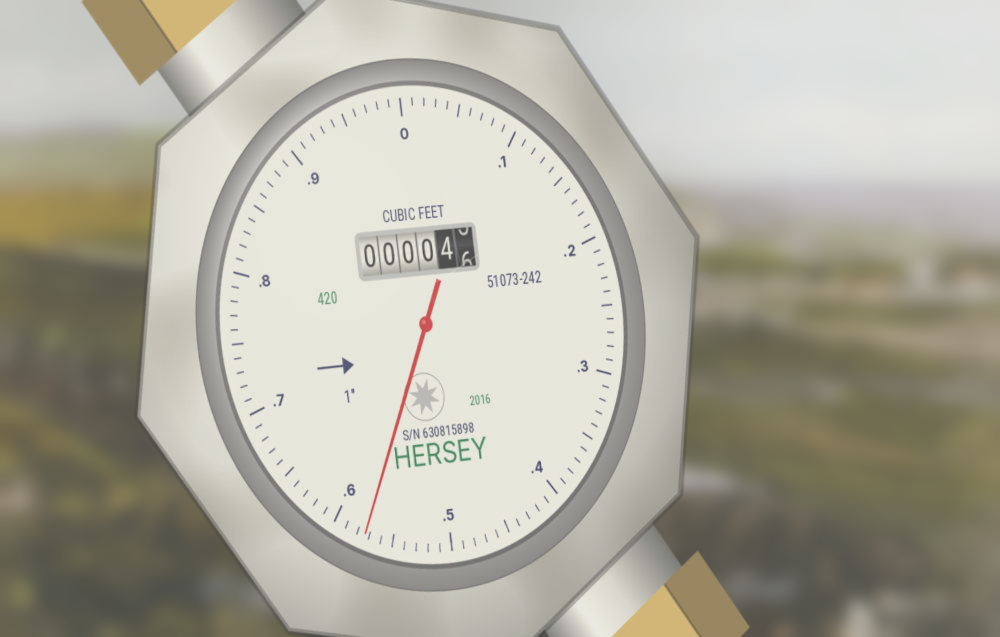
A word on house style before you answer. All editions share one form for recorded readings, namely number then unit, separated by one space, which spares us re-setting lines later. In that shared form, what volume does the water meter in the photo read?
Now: 45.57 ft³
